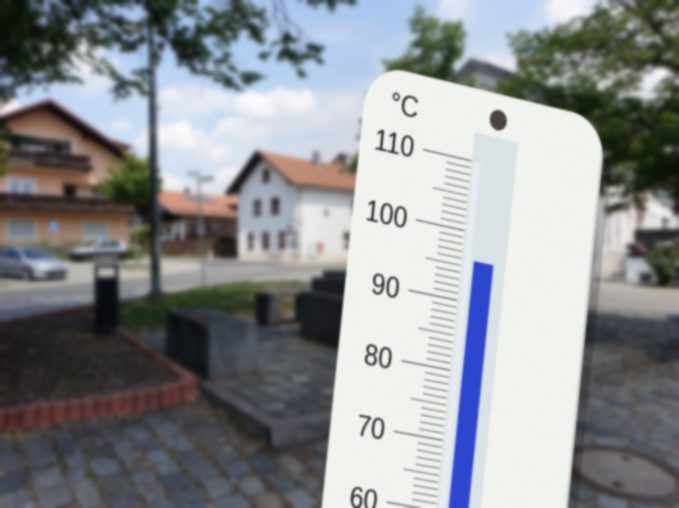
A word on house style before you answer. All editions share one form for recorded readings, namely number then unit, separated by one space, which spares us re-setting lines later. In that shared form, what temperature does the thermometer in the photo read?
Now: 96 °C
